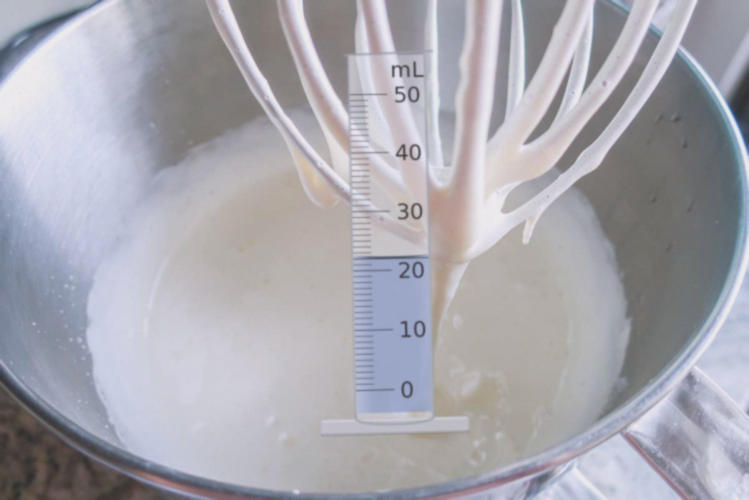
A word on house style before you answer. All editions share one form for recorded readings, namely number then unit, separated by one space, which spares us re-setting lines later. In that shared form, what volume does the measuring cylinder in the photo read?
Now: 22 mL
